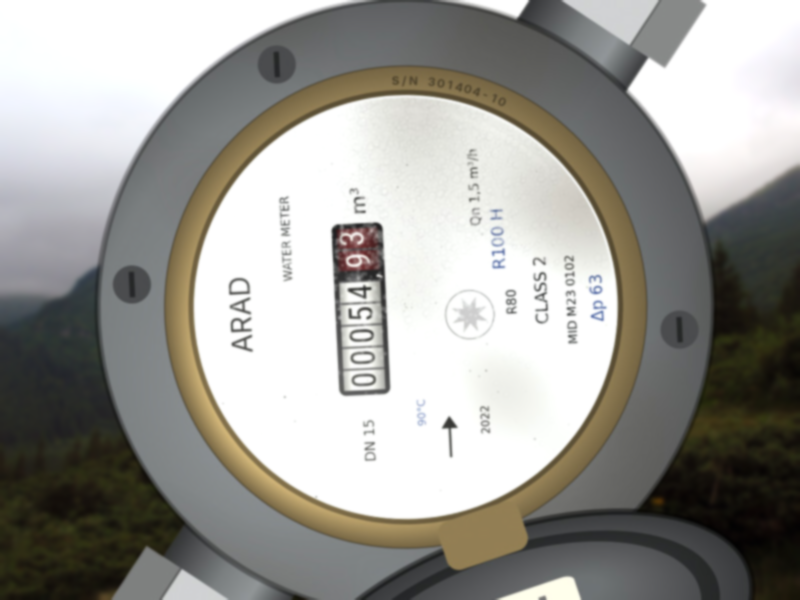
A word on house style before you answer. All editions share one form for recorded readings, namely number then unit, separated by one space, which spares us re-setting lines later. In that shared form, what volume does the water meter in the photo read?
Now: 54.93 m³
